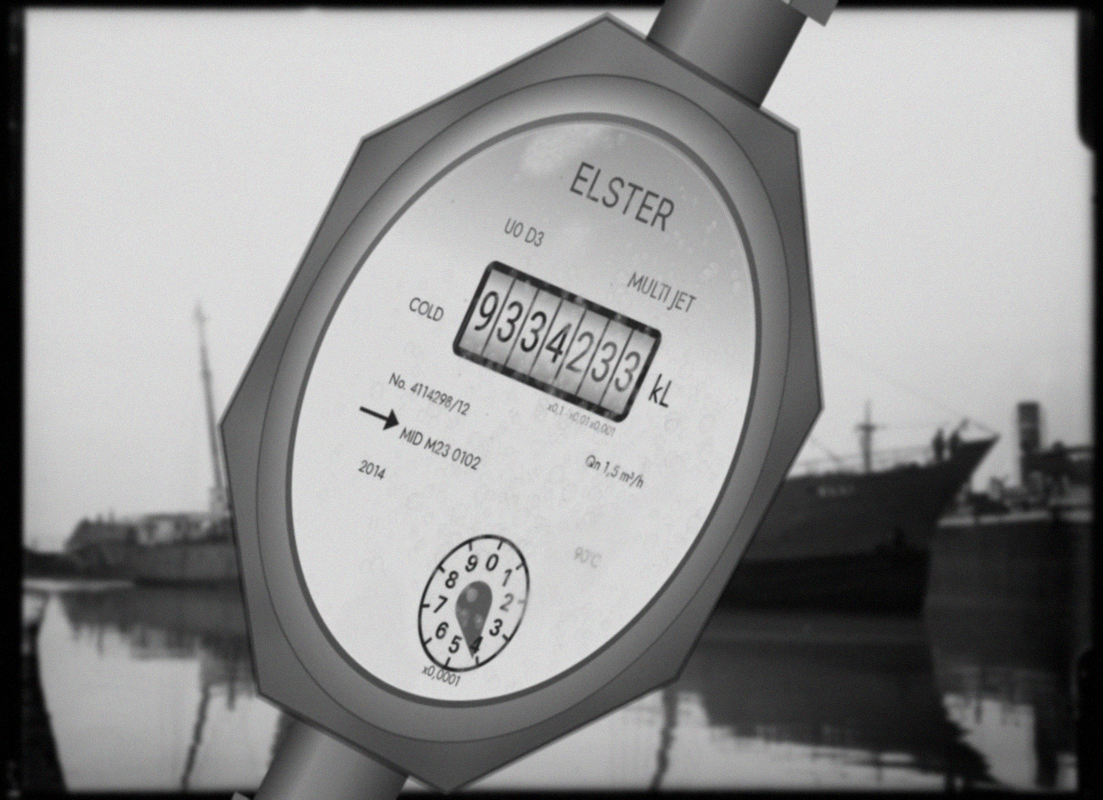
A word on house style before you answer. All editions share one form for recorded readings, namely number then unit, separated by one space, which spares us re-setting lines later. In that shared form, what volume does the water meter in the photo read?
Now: 9334.2334 kL
